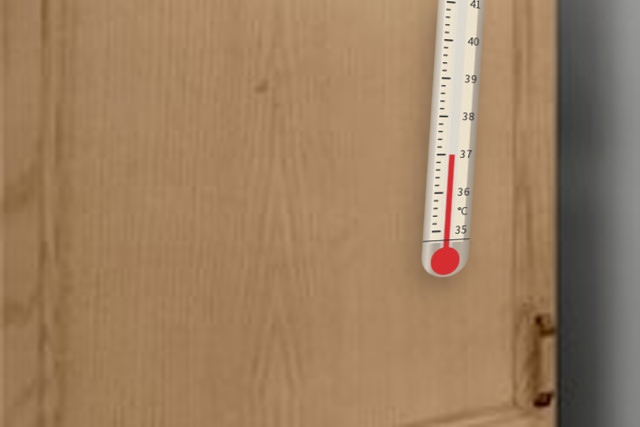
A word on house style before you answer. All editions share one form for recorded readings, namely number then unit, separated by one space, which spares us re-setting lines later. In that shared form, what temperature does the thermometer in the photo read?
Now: 37 °C
